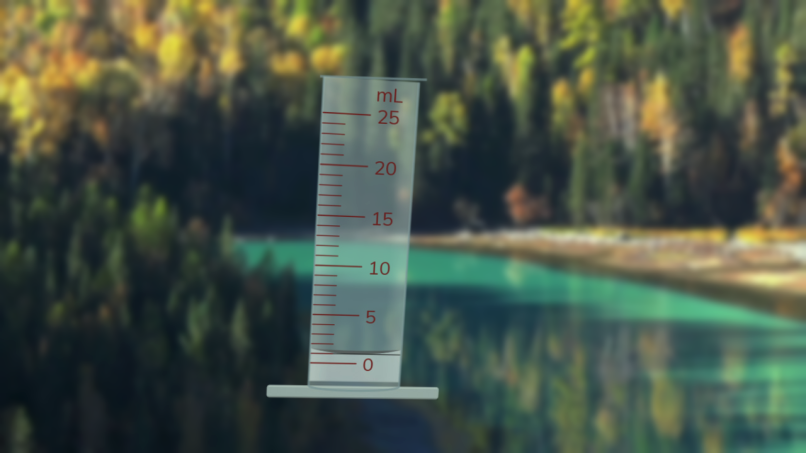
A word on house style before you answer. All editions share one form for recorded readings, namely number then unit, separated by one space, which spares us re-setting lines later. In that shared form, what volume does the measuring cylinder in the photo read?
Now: 1 mL
